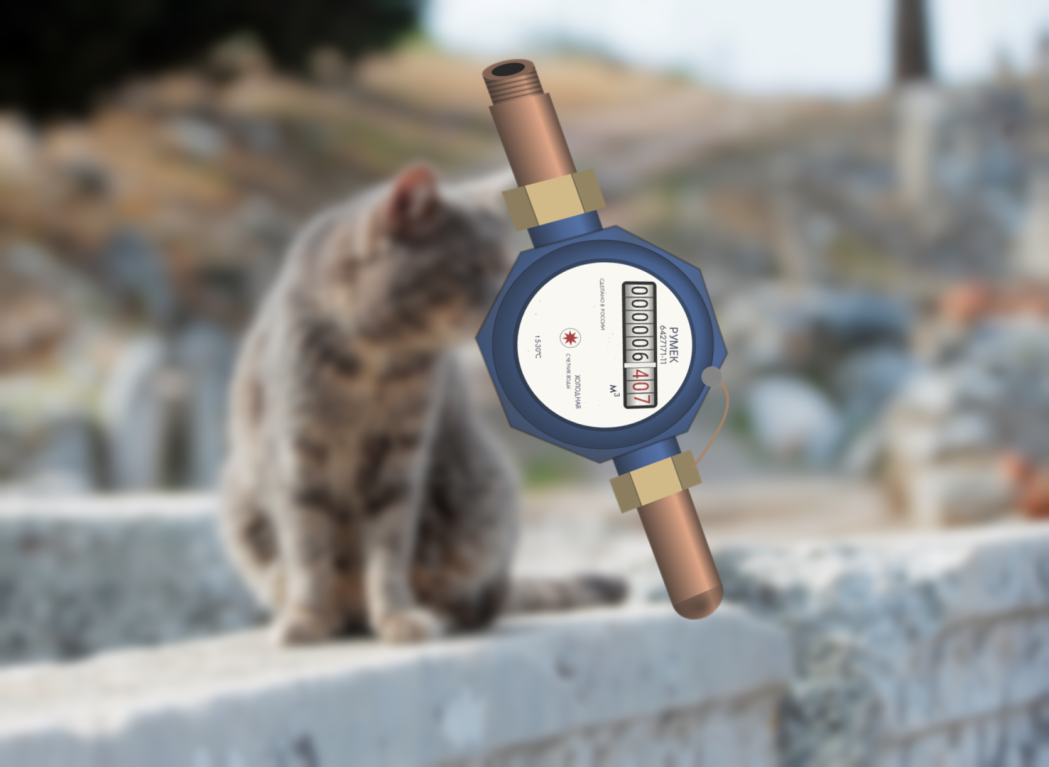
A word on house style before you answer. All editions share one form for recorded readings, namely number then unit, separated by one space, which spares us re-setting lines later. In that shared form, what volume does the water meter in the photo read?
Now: 6.407 m³
